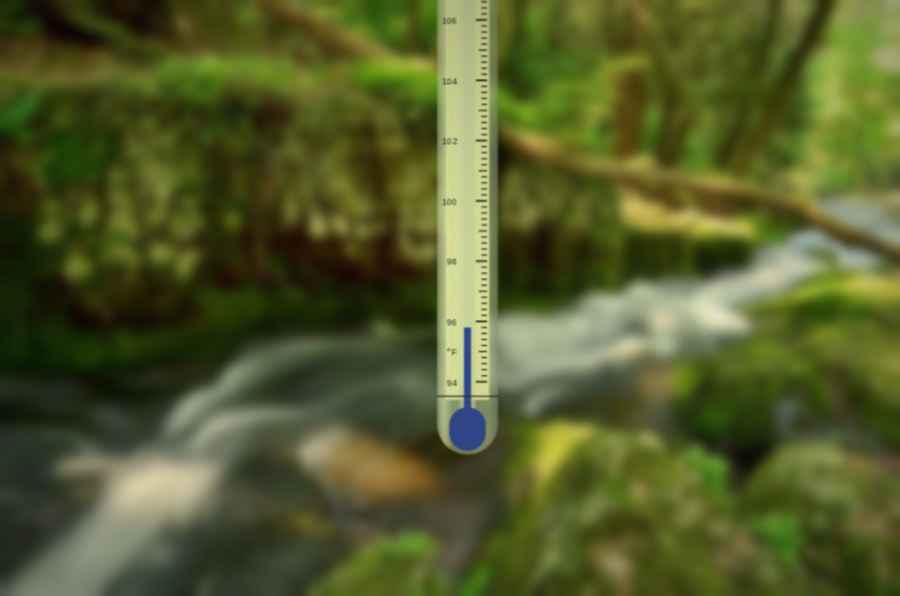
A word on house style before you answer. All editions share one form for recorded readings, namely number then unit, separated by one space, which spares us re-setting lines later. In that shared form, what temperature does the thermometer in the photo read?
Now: 95.8 °F
